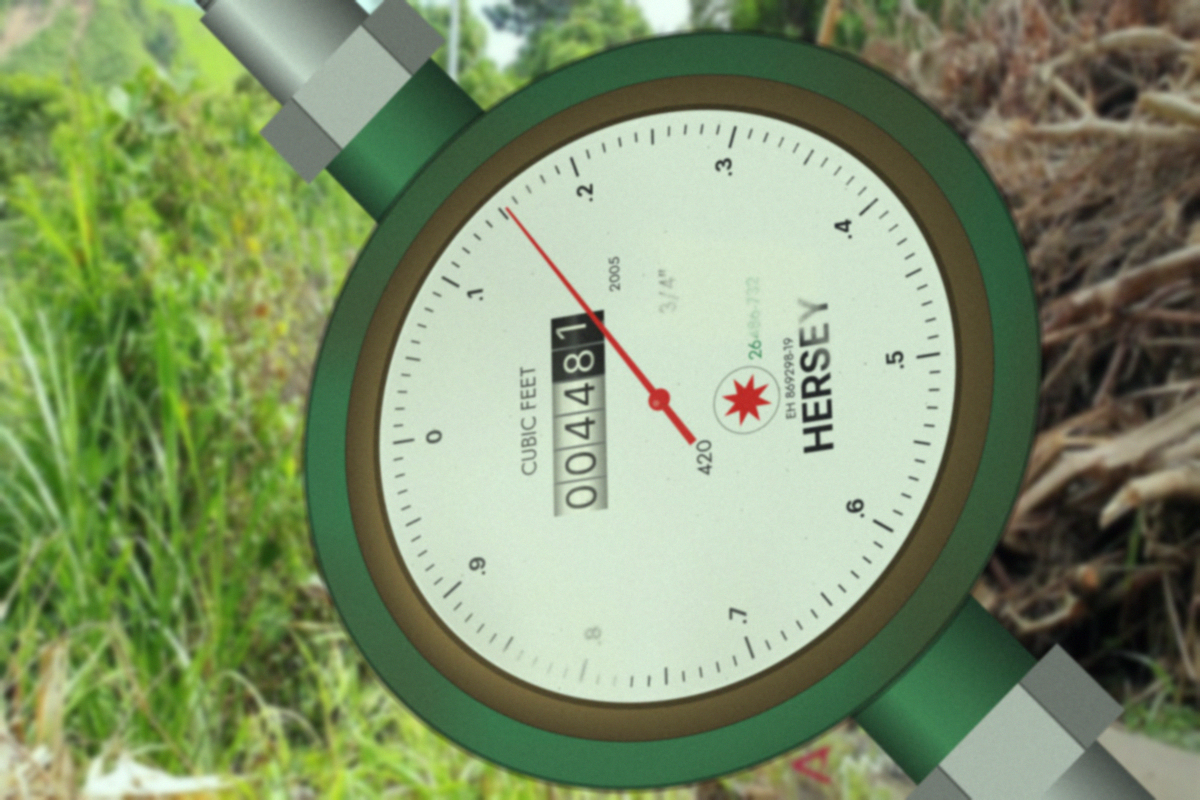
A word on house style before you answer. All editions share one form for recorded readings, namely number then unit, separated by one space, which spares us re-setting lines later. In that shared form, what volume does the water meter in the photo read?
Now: 4481.15 ft³
